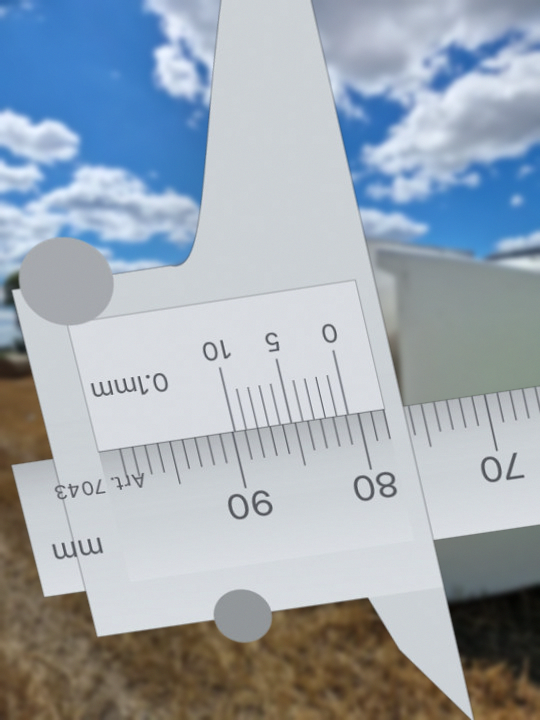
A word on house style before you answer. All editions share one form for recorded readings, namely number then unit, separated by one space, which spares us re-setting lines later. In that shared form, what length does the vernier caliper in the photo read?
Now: 80.8 mm
